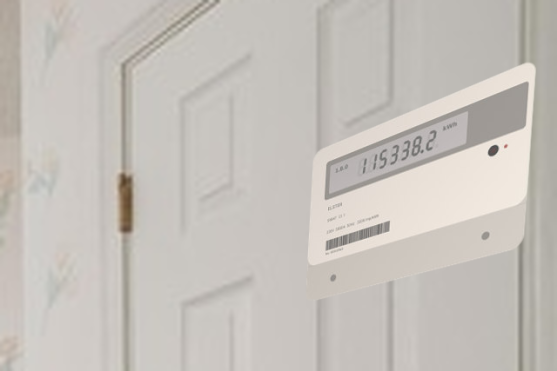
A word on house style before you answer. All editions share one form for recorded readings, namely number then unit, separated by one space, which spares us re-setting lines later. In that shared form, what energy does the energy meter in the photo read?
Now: 115338.2 kWh
